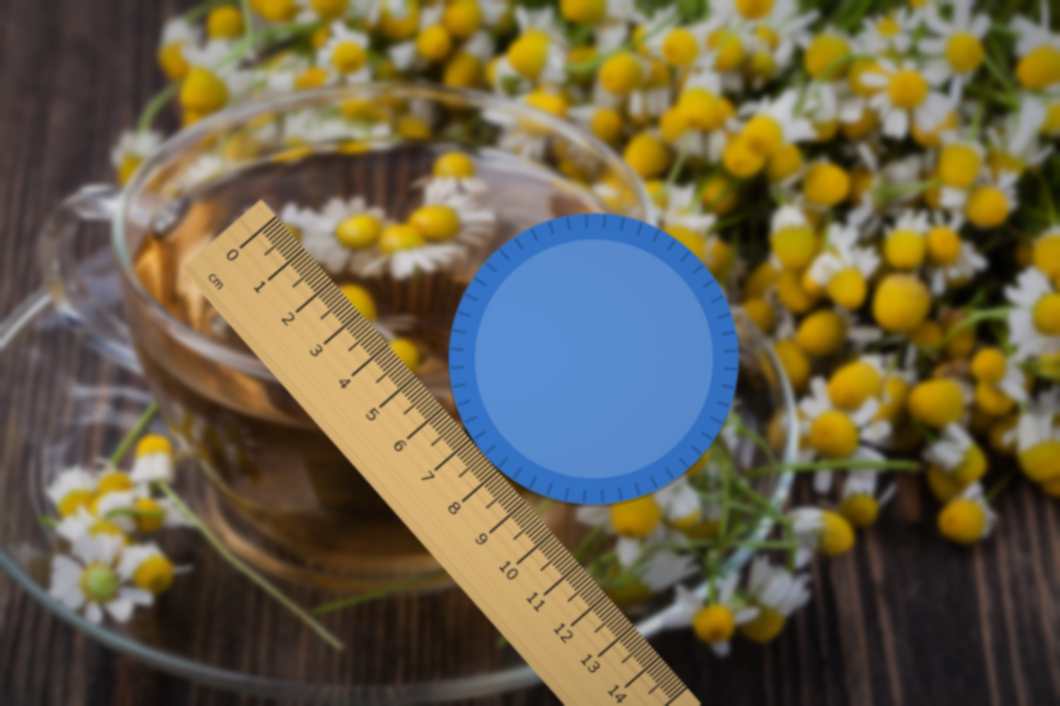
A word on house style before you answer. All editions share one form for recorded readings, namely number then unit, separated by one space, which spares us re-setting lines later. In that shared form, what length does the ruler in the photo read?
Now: 7 cm
